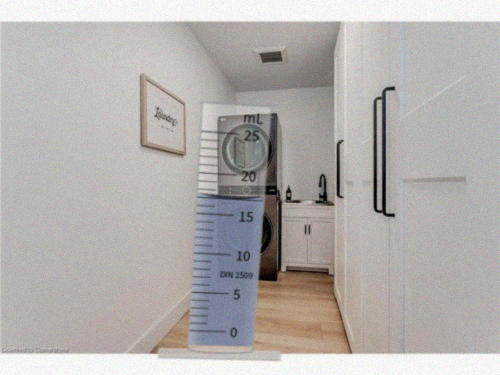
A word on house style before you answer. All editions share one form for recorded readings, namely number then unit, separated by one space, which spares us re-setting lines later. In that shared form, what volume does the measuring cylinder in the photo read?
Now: 17 mL
